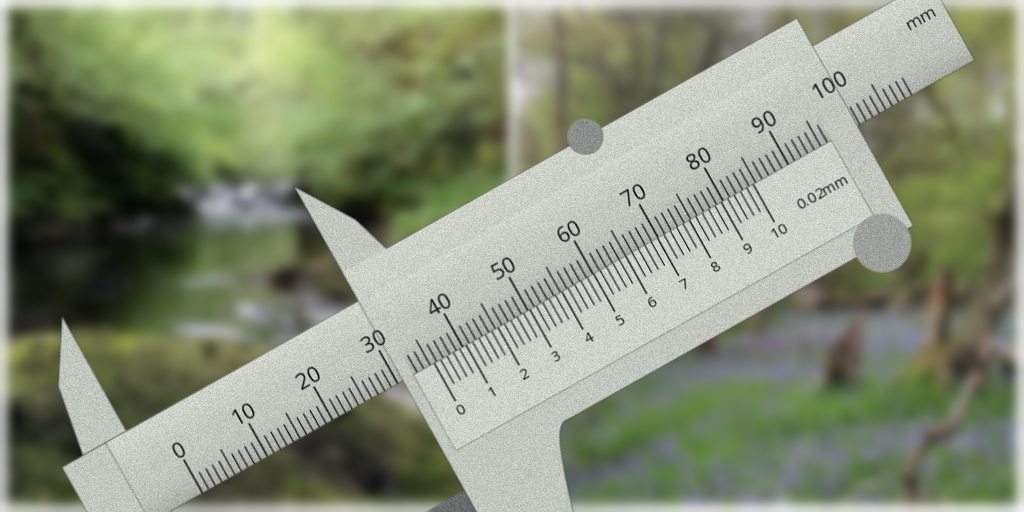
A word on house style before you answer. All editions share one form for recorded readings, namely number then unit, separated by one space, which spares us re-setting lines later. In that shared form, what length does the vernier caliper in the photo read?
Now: 35.6 mm
